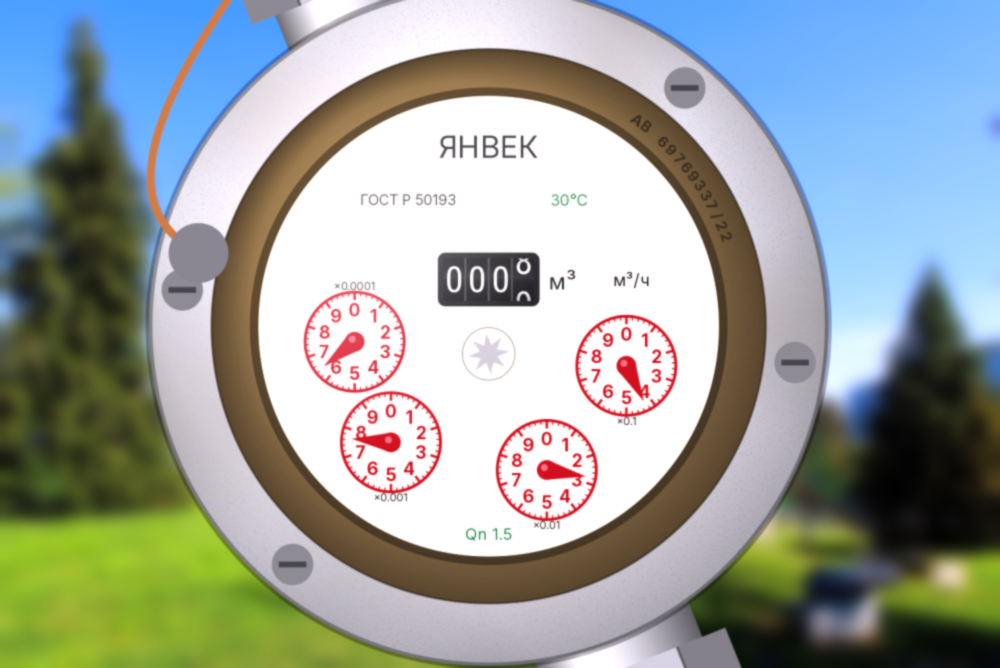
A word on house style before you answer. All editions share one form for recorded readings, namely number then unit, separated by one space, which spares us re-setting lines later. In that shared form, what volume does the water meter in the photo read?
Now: 8.4276 m³
